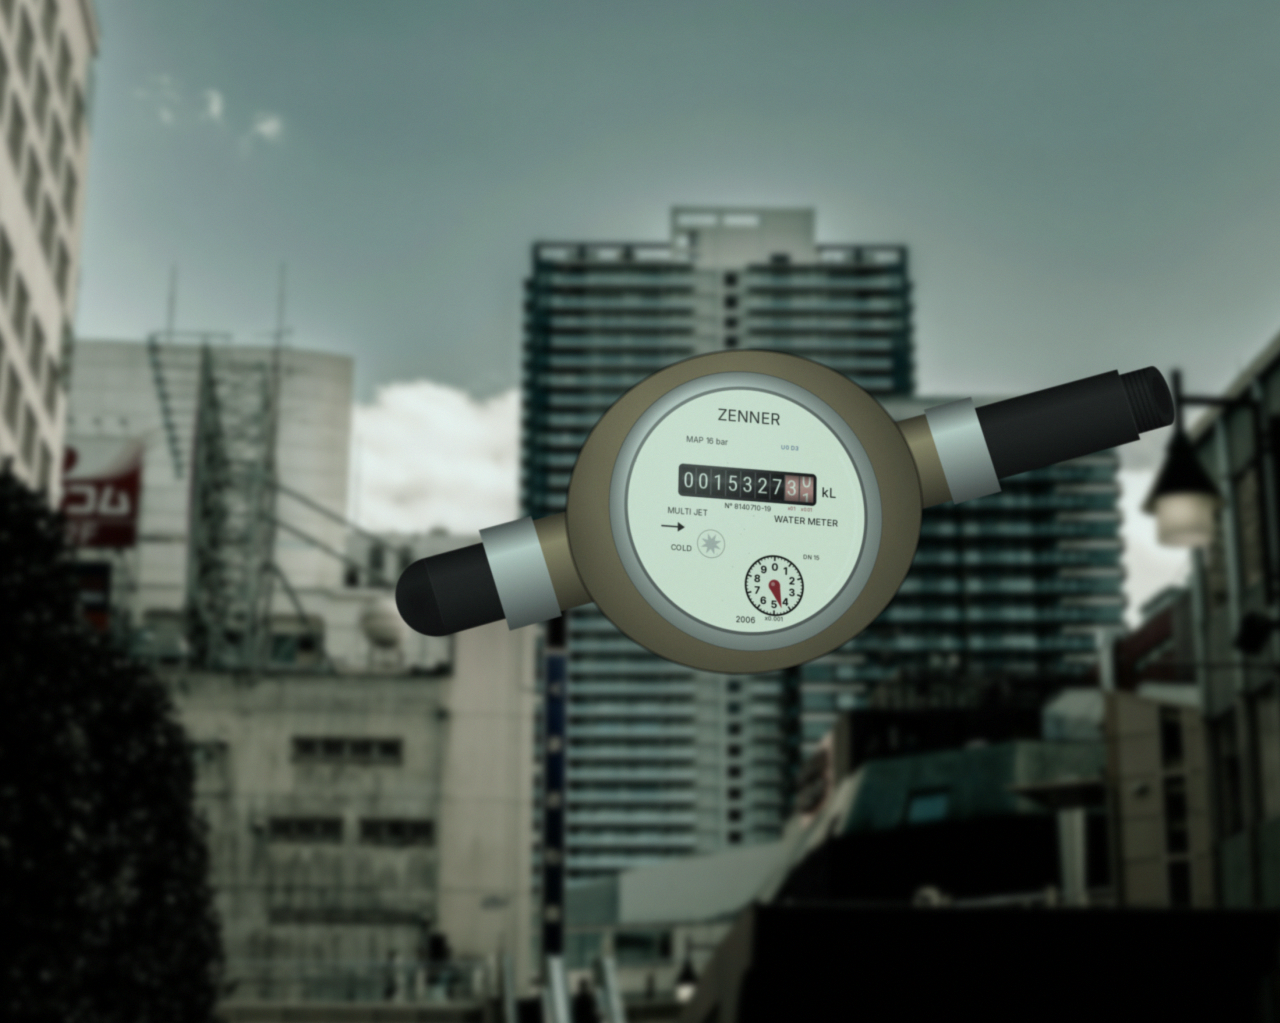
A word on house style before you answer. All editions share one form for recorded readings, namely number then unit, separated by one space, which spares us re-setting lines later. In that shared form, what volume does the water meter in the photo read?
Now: 15327.304 kL
